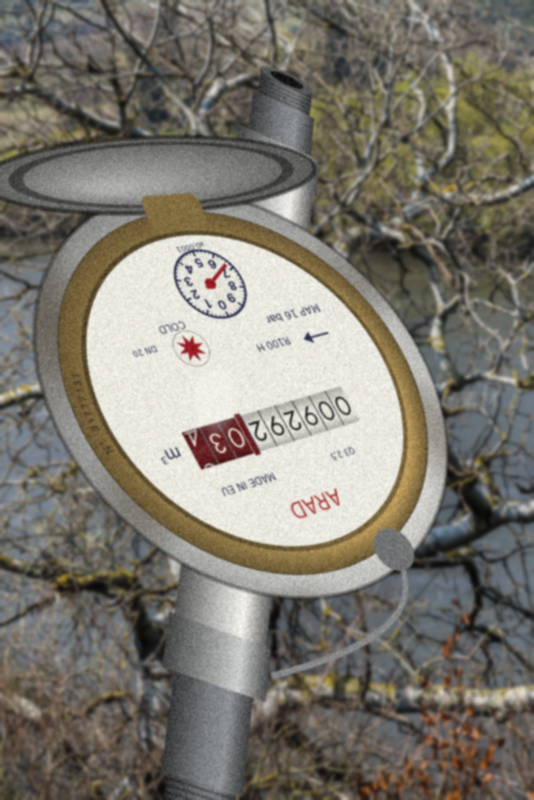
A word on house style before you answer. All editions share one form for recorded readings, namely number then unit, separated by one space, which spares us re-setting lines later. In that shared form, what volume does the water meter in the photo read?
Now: 9292.0336 m³
